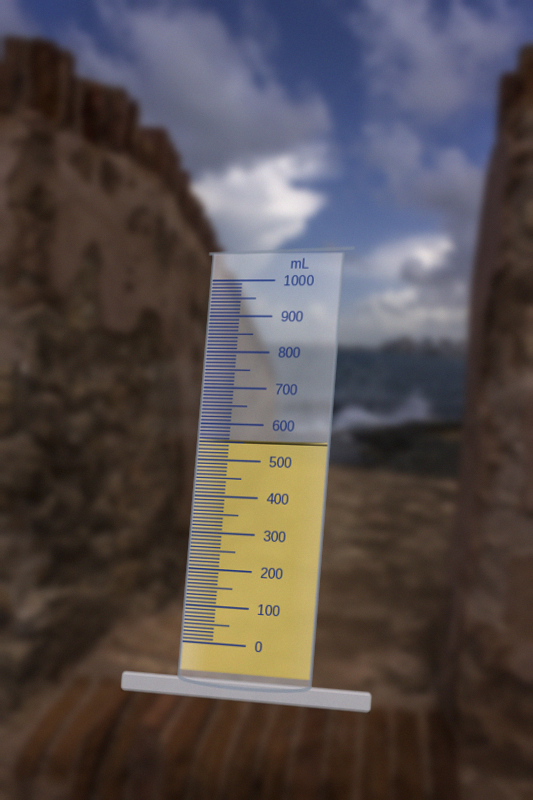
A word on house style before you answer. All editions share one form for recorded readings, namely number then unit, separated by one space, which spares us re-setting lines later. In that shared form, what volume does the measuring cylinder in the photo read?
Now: 550 mL
